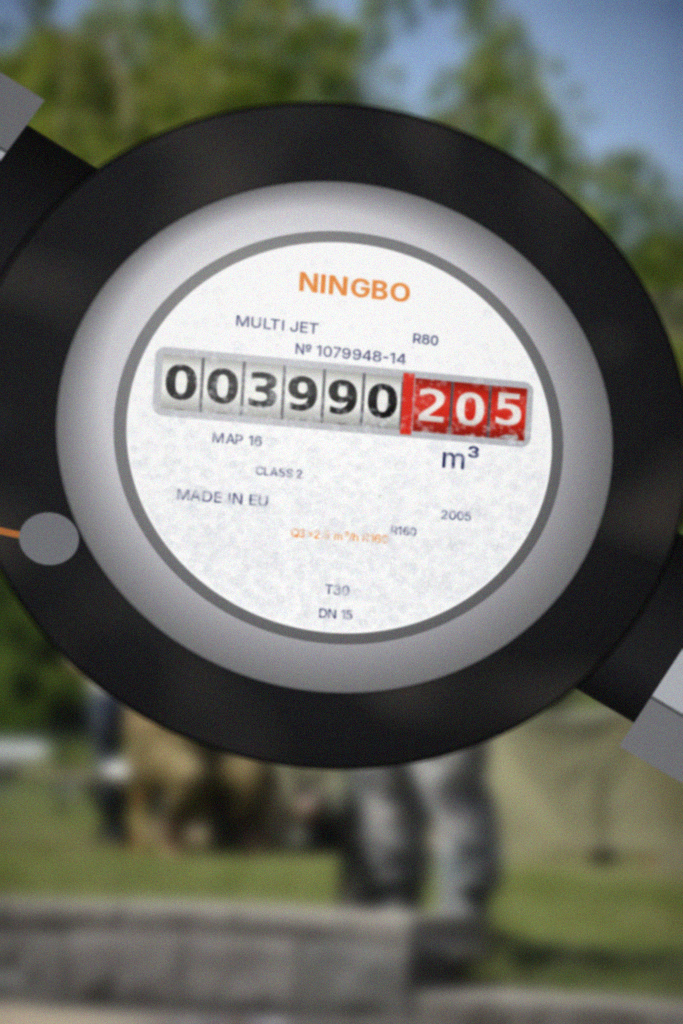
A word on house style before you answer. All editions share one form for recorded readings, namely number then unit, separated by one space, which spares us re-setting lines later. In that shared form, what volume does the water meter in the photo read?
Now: 3990.205 m³
